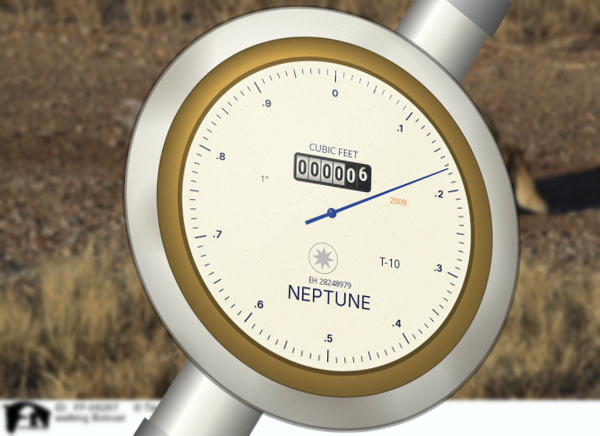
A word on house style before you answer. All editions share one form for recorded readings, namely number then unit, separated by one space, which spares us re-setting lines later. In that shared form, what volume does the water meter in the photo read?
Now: 6.17 ft³
